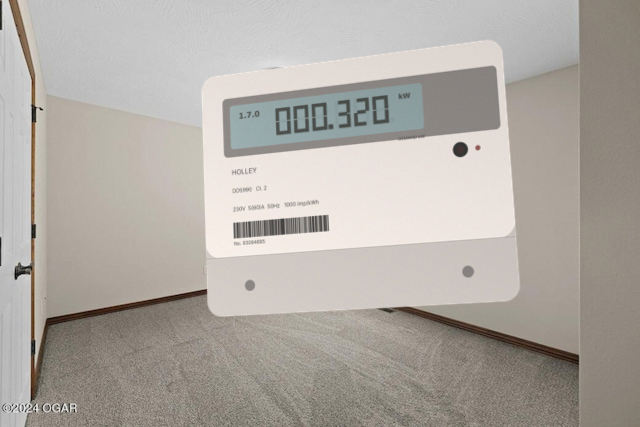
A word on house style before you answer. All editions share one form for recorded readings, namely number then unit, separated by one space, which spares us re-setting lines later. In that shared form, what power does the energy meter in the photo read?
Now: 0.320 kW
